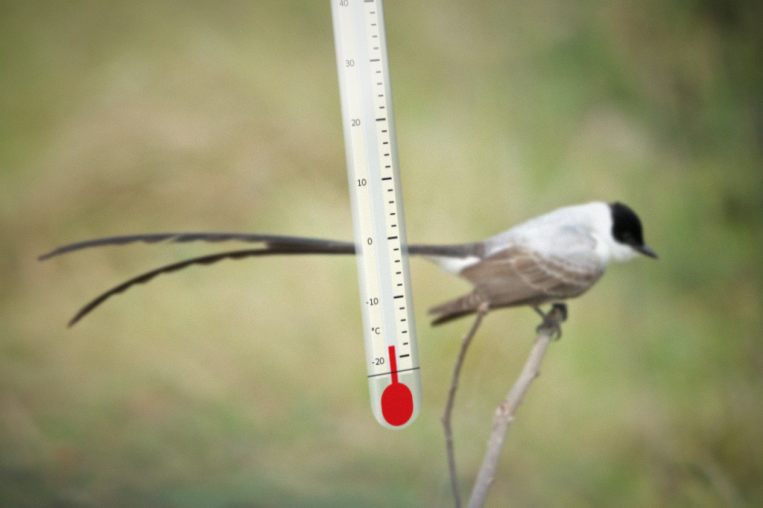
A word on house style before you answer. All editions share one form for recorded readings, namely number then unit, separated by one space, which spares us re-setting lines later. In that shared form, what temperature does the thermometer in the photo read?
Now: -18 °C
